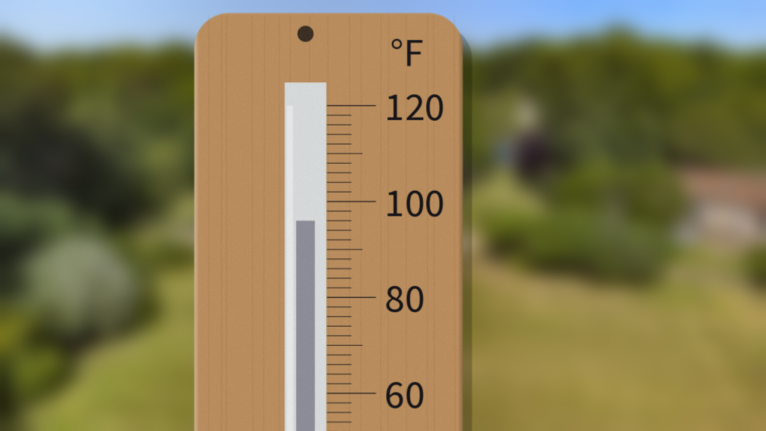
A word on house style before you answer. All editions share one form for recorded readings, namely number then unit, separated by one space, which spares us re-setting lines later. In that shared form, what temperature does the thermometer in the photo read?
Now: 96 °F
